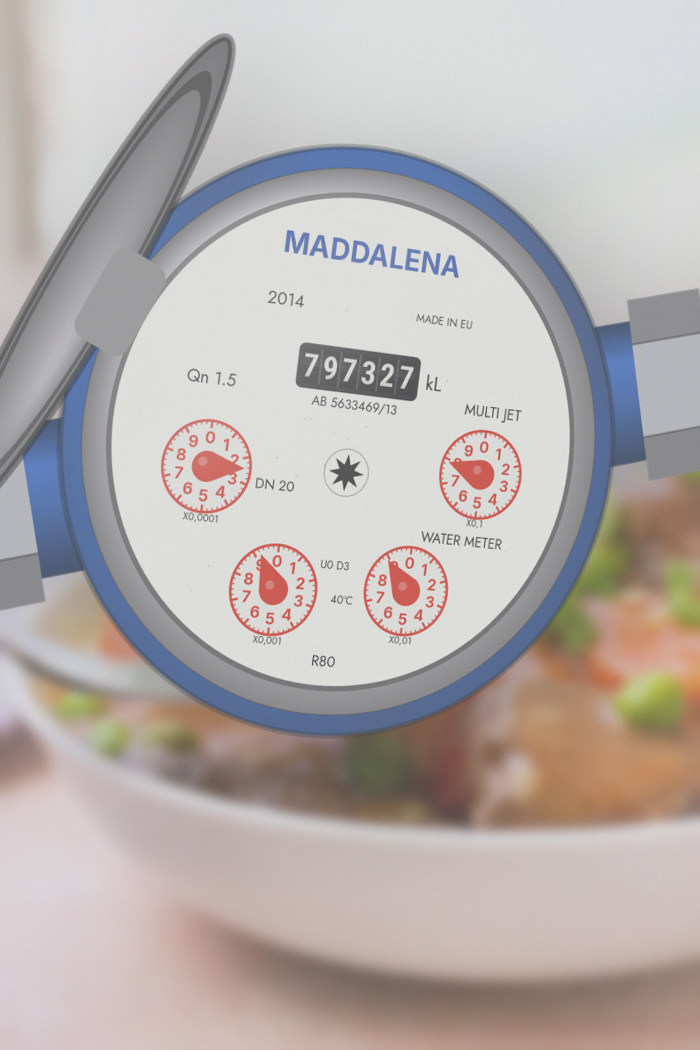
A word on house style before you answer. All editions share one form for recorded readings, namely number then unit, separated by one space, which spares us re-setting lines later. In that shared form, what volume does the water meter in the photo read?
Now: 797327.7892 kL
